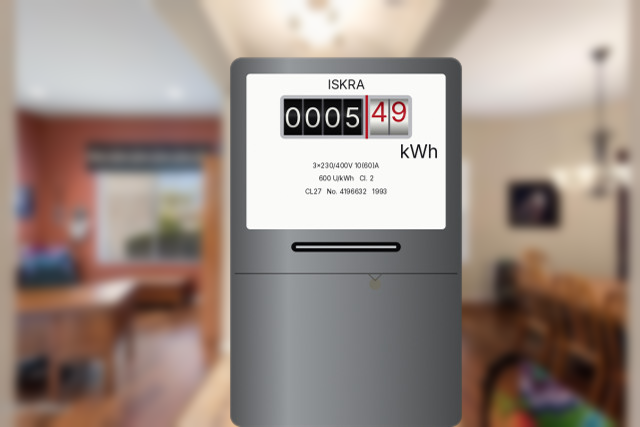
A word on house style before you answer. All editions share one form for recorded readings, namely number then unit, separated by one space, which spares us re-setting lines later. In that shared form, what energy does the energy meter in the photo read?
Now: 5.49 kWh
